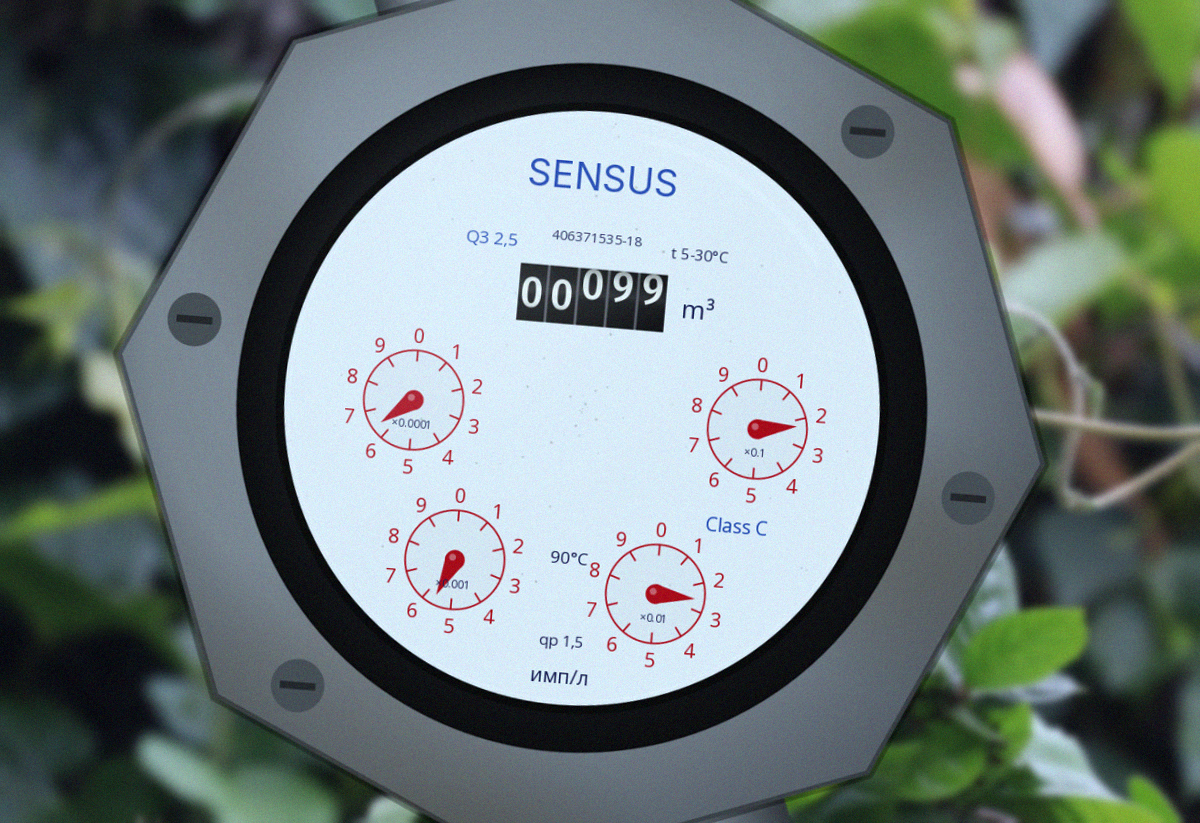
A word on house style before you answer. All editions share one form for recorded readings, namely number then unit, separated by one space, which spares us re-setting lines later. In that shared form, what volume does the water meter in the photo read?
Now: 99.2256 m³
